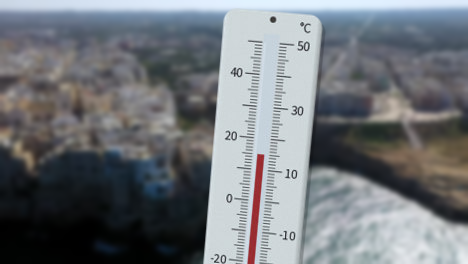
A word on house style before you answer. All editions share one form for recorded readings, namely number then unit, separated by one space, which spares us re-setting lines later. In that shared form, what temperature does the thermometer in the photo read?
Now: 15 °C
